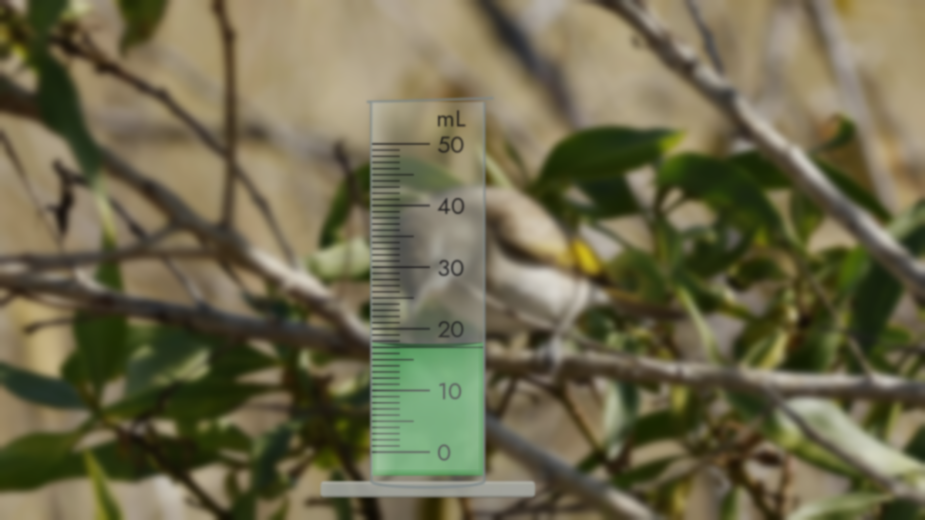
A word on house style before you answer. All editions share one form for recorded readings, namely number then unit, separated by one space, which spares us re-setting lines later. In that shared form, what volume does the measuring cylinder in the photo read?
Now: 17 mL
